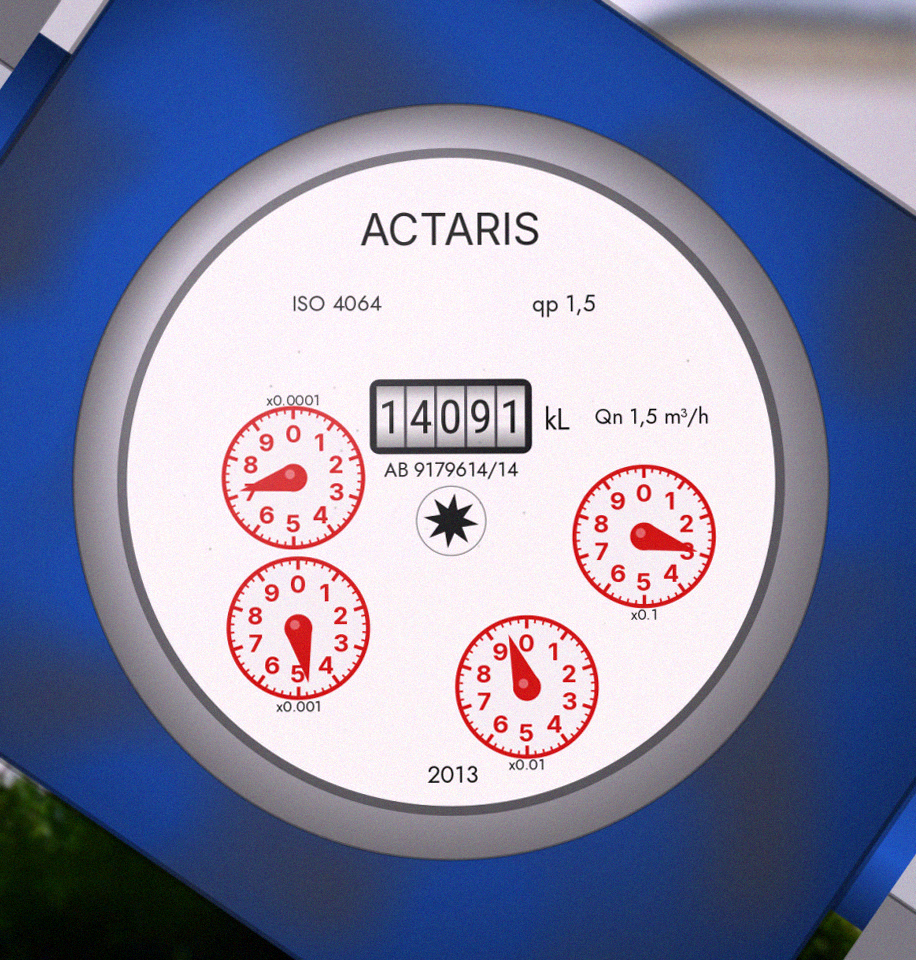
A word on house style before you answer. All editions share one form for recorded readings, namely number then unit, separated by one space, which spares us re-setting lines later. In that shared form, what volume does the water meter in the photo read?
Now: 14091.2947 kL
